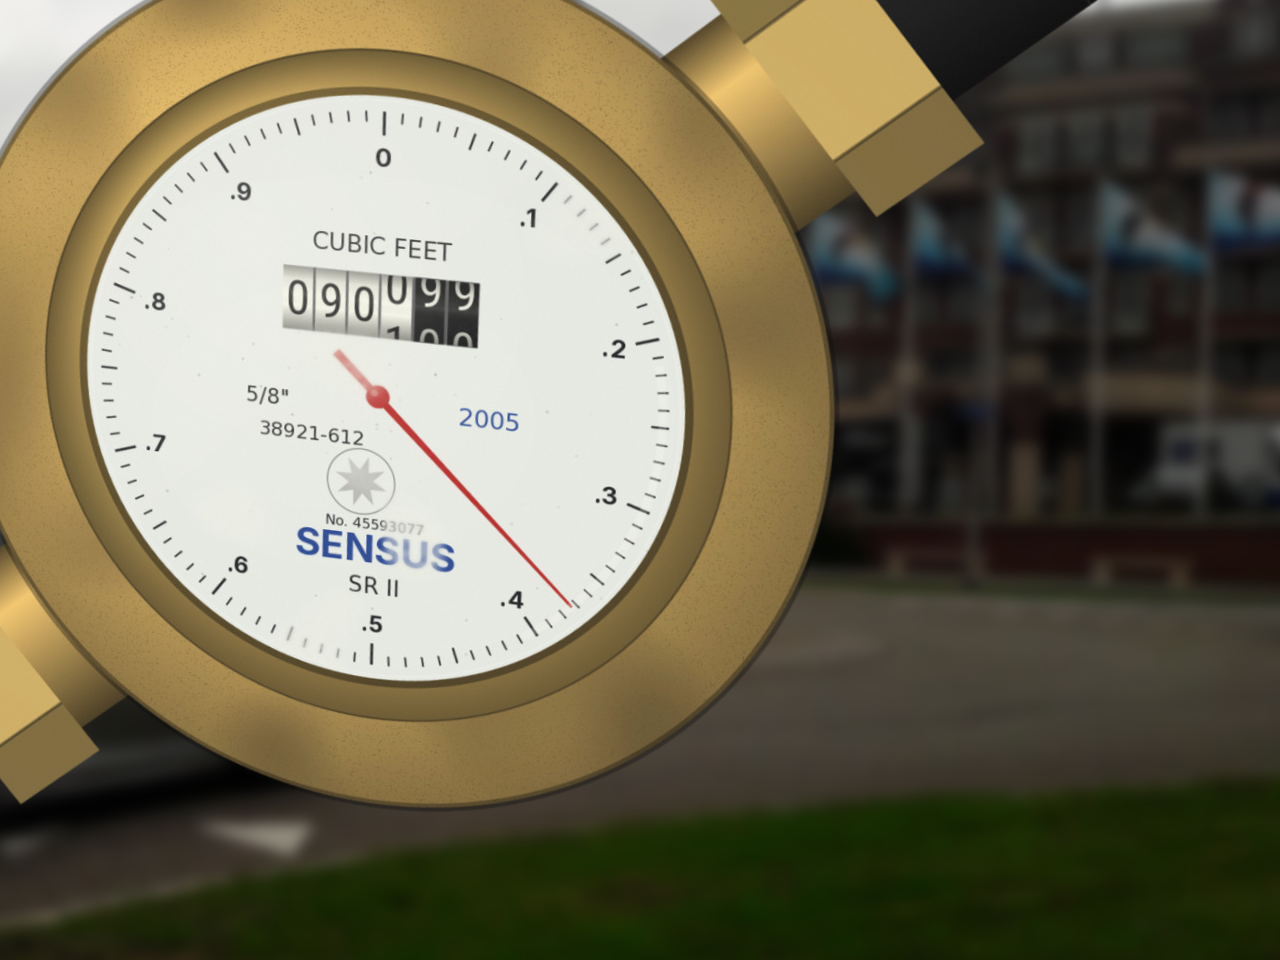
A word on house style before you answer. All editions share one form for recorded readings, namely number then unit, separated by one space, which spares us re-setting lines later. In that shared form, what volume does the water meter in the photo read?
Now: 90099.37 ft³
